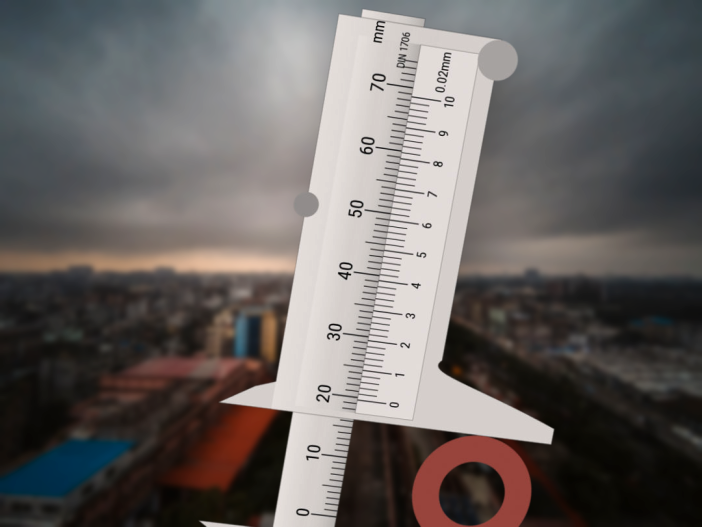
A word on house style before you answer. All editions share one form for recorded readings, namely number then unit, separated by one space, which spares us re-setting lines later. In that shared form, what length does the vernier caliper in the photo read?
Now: 19.6 mm
